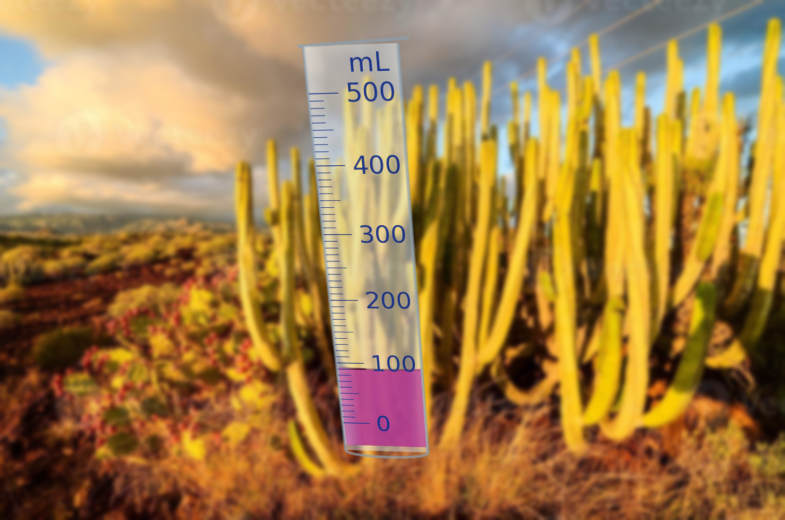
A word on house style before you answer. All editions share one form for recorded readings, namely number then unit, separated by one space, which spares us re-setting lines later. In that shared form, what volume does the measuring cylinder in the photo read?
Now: 90 mL
